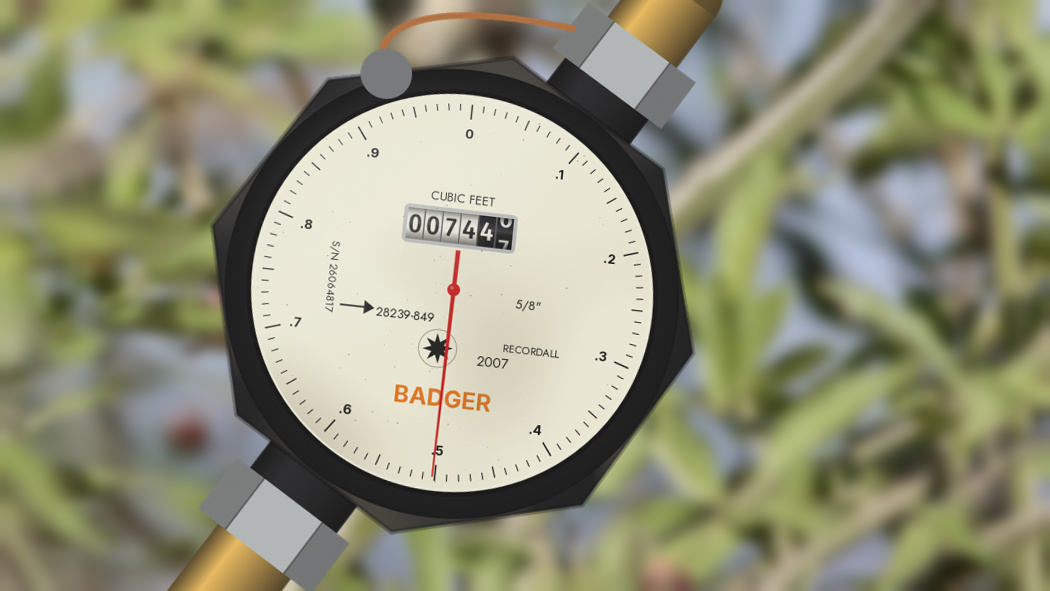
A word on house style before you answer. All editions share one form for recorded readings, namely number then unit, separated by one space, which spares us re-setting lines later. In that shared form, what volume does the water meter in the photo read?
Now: 7446.50 ft³
